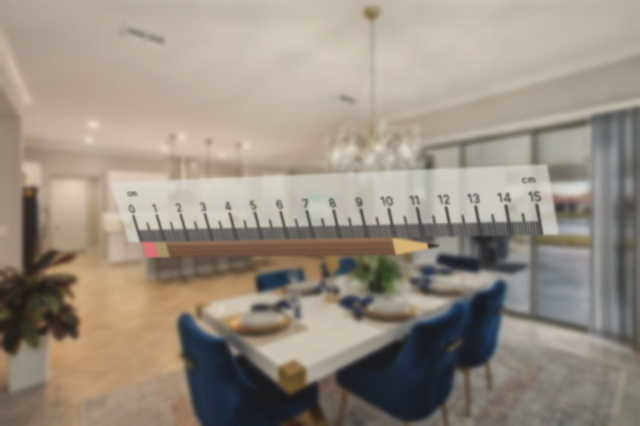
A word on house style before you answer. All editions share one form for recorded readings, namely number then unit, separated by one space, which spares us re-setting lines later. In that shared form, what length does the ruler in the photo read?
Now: 11.5 cm
